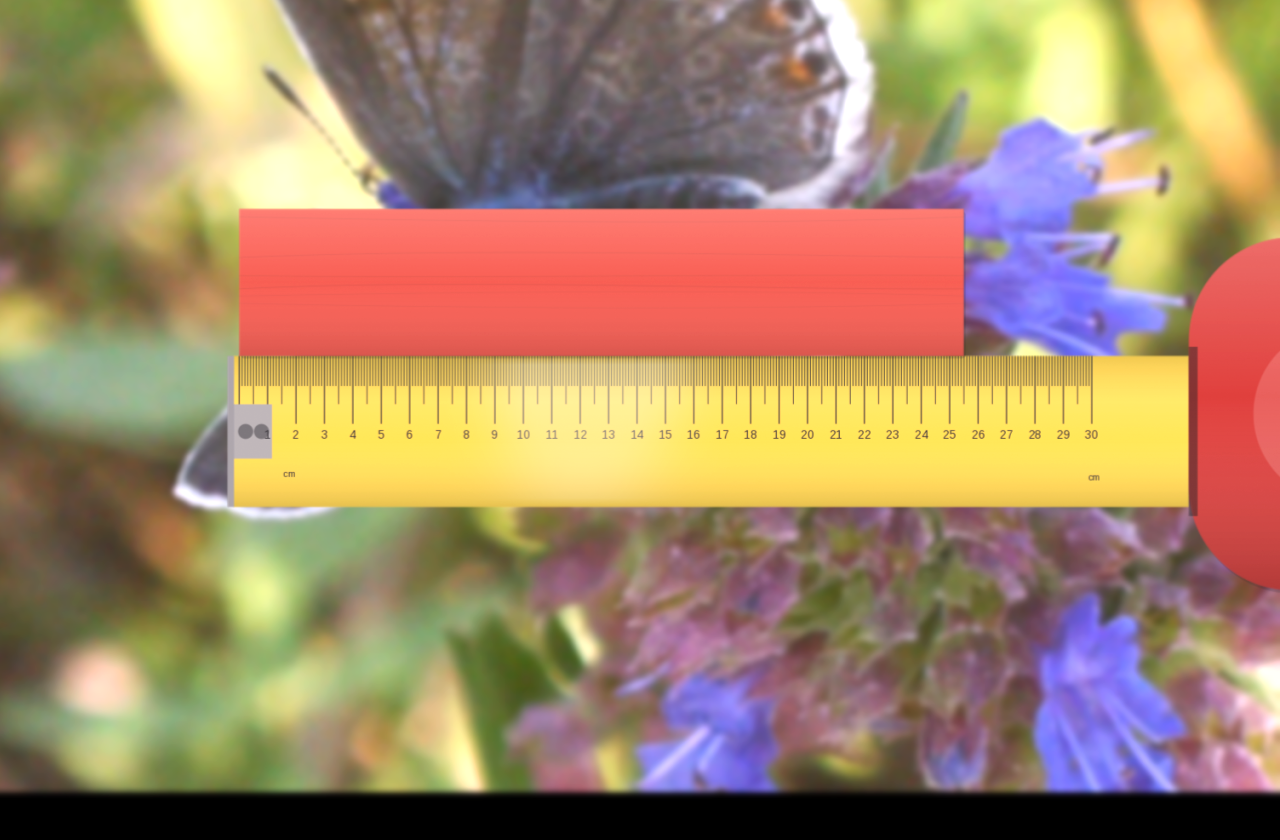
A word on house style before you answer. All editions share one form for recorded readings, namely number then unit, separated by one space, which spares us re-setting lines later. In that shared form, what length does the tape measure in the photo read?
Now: 25.5 cm
